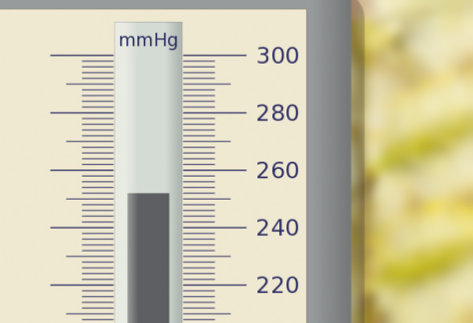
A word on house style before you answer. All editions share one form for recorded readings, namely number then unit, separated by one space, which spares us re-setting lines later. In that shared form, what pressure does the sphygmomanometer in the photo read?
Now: 252 mmHg
